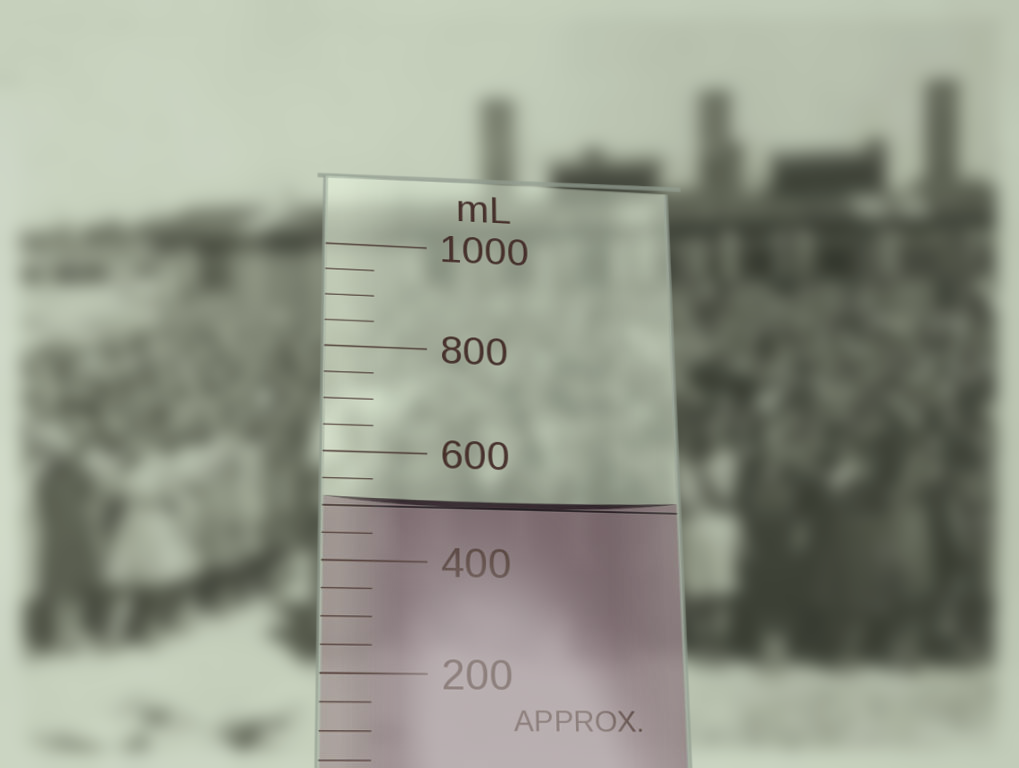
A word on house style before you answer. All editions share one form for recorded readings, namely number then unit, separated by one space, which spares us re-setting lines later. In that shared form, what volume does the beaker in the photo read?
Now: 500 mL
